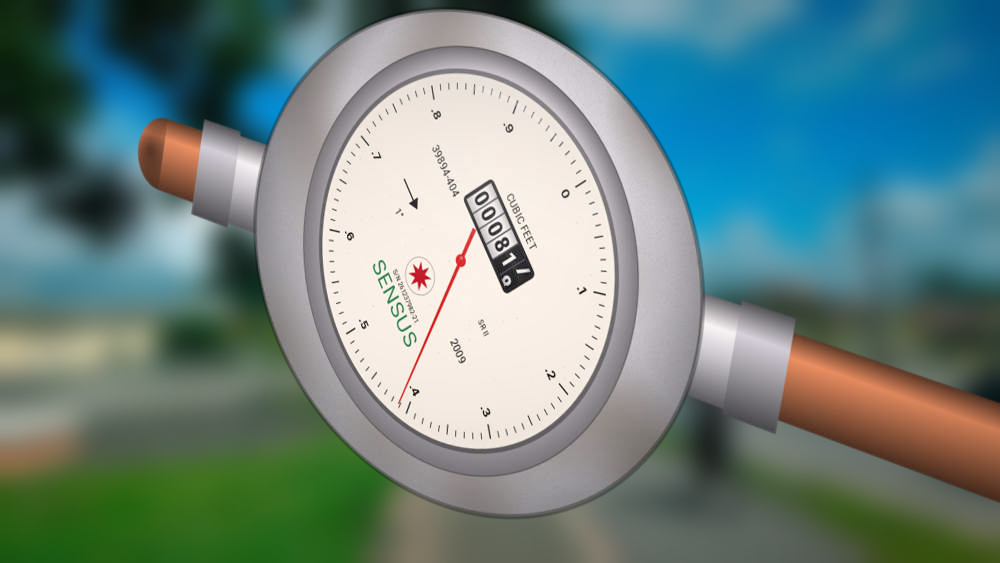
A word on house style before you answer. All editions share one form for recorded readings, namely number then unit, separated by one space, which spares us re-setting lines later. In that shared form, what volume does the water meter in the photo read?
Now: 817.41 ft³
